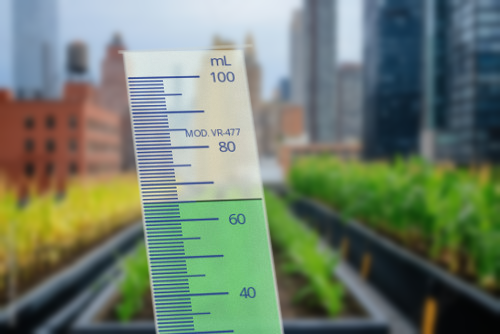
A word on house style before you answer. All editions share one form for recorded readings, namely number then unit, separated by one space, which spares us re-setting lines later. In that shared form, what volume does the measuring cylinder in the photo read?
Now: 65 mL
